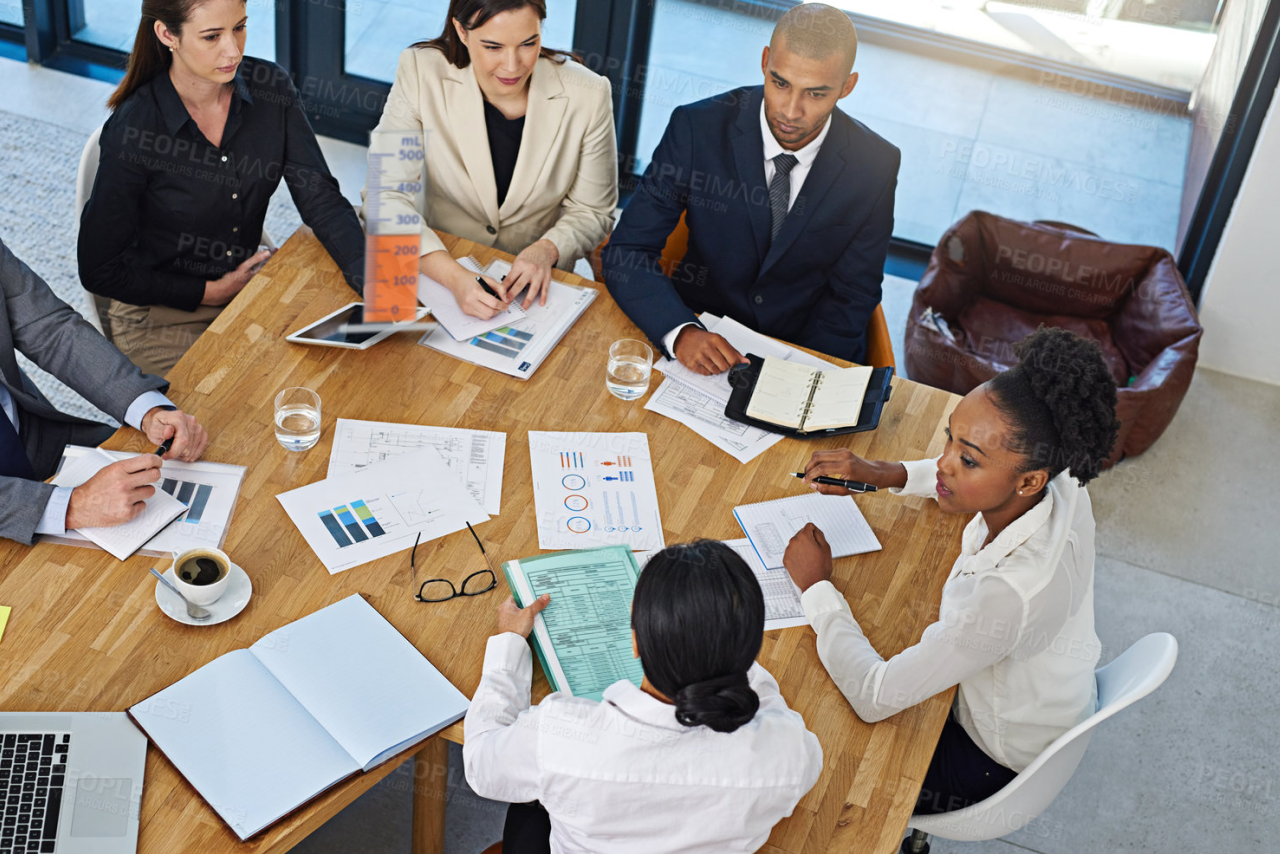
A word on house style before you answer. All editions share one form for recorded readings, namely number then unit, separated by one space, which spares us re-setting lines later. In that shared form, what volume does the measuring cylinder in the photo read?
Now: 250 mL
